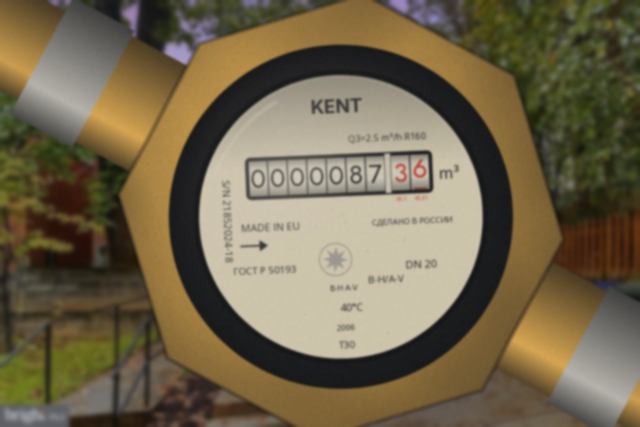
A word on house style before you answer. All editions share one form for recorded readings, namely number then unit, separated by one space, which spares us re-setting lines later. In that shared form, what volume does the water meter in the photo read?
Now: 87.36 m³
